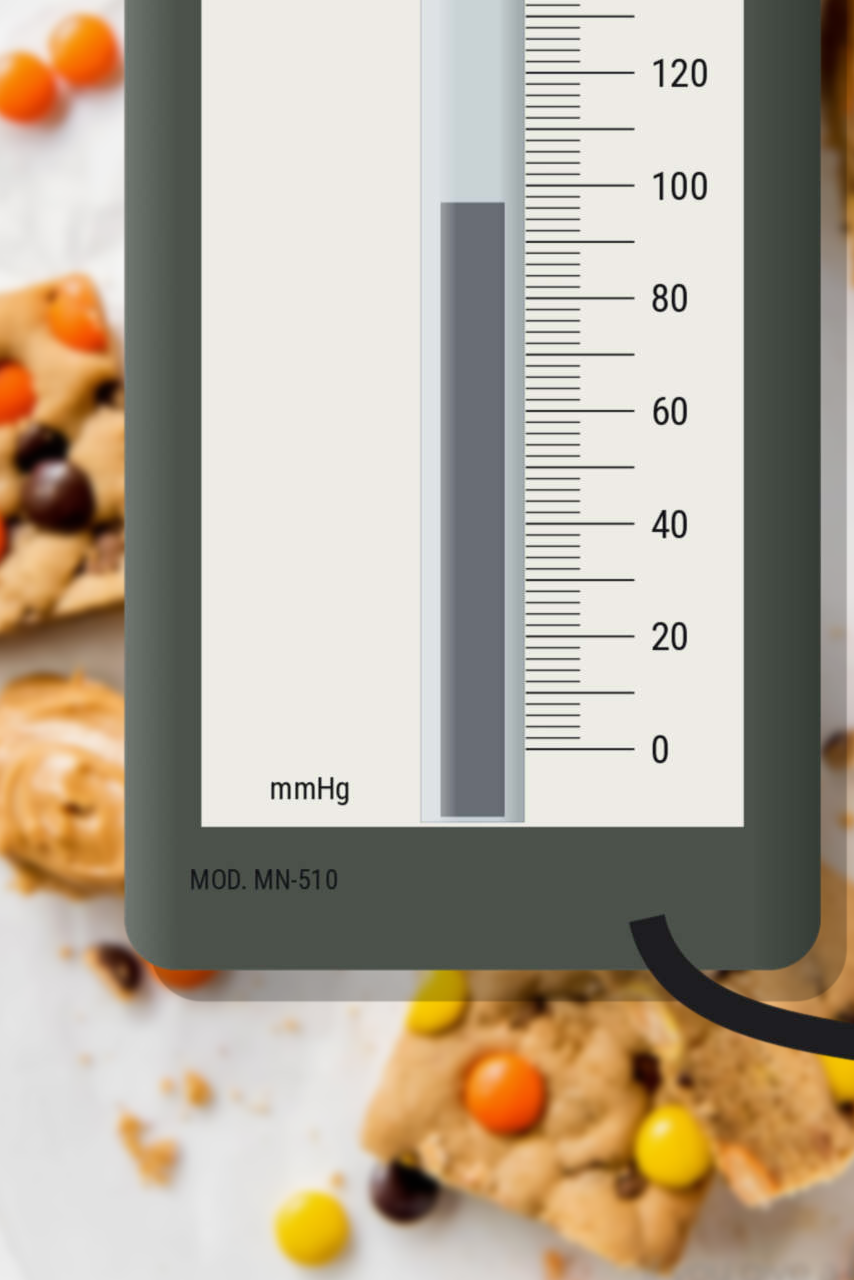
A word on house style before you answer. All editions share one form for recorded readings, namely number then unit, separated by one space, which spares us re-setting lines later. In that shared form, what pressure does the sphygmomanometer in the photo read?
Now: 97 mmHg
